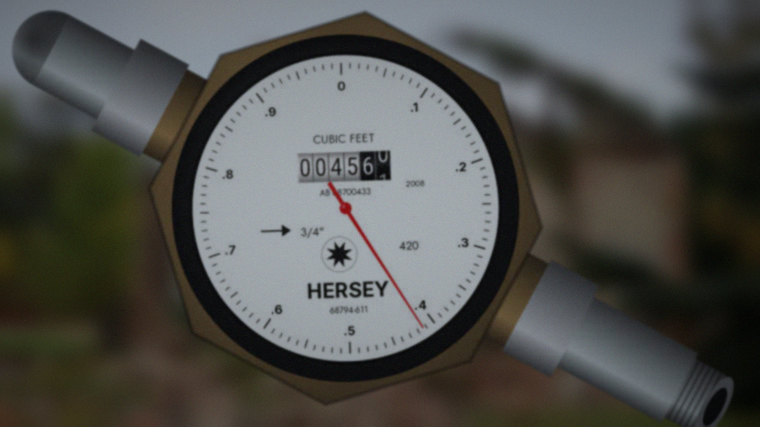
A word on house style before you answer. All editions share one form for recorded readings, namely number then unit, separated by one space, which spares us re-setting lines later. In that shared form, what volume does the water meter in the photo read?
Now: 4560.41 ft³
